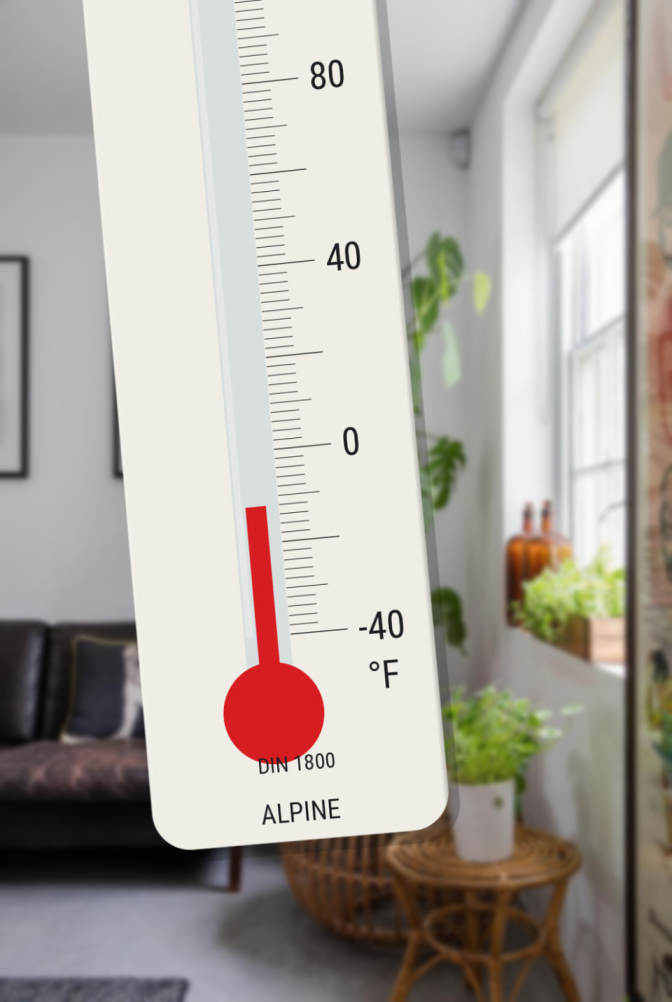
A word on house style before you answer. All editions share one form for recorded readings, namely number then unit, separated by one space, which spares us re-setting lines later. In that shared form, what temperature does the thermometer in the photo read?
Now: -12 °F
